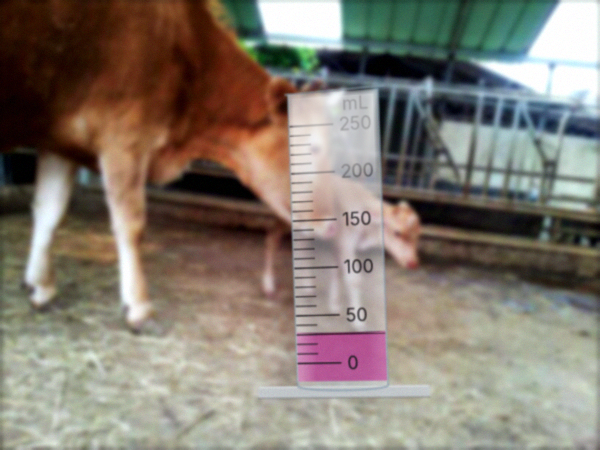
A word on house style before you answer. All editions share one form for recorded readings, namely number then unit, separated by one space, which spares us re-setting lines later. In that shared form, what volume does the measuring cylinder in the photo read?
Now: 30 mL
